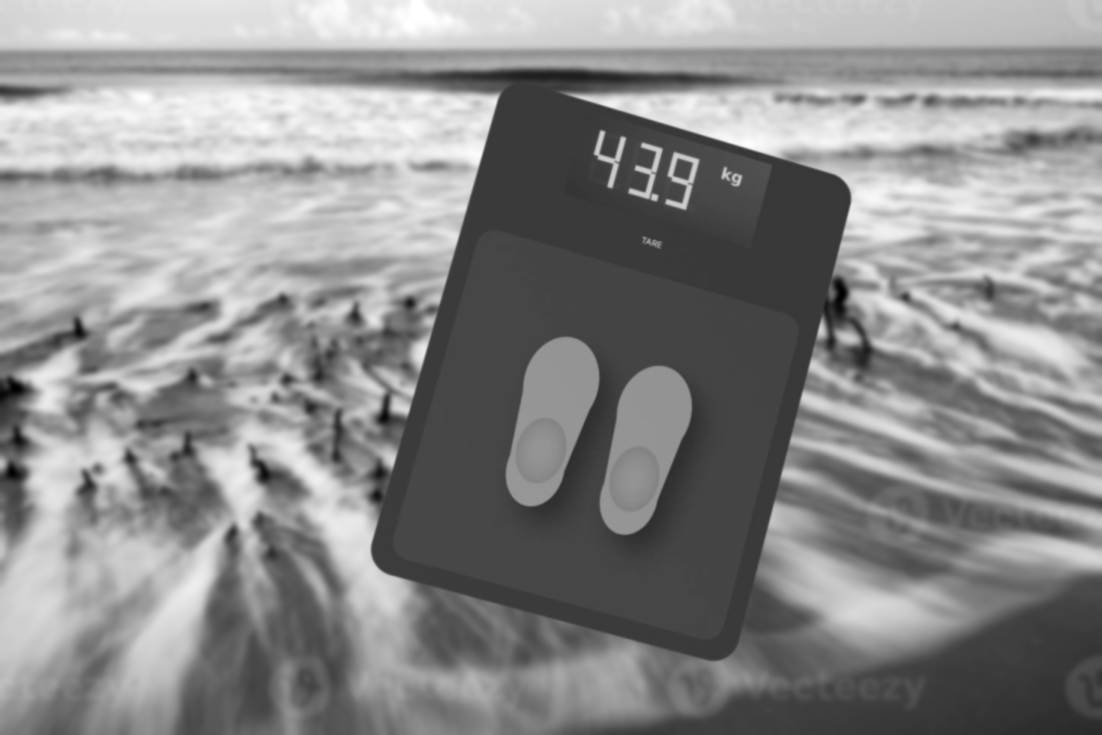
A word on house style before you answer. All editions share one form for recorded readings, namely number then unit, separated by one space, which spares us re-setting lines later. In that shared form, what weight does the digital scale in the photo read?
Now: 43.9 kg
